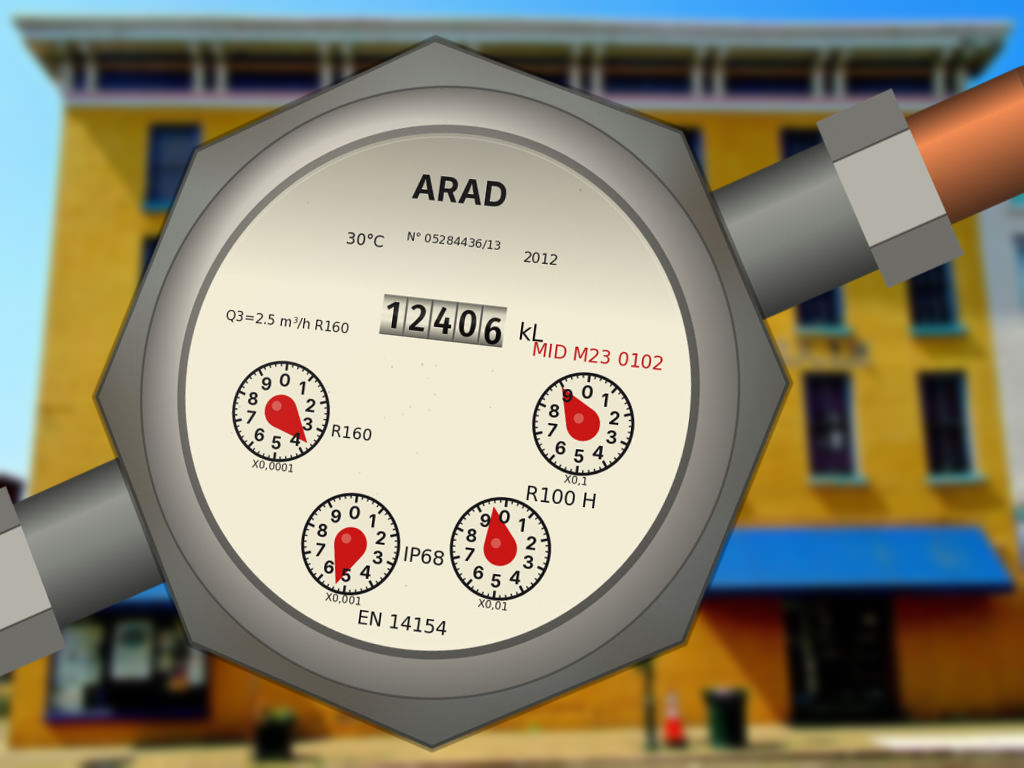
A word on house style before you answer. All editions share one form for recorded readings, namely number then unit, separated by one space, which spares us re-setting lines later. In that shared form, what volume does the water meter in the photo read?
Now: 12405.8953 kL
